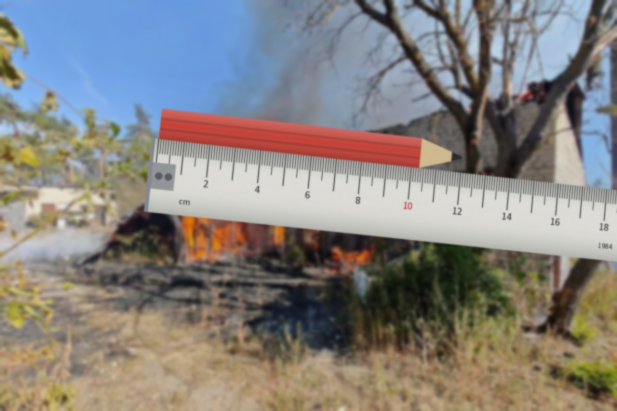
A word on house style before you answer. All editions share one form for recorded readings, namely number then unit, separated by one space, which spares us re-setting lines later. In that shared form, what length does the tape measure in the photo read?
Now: 12 cm
